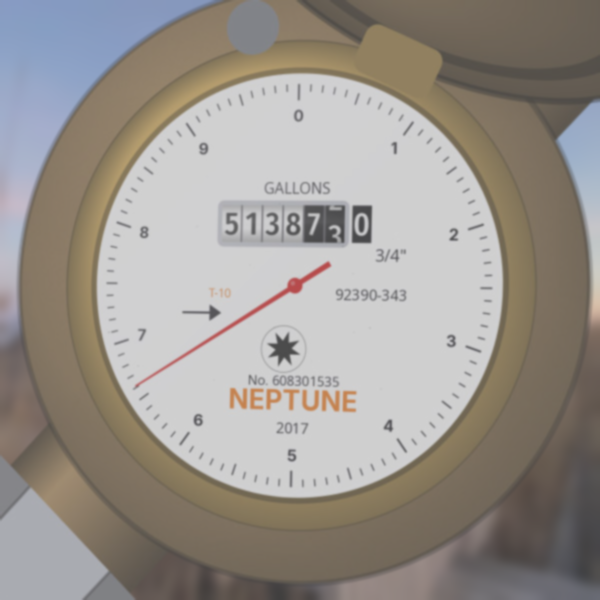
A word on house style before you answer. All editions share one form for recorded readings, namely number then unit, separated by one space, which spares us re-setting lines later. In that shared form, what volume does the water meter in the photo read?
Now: 5138726.6 gal
